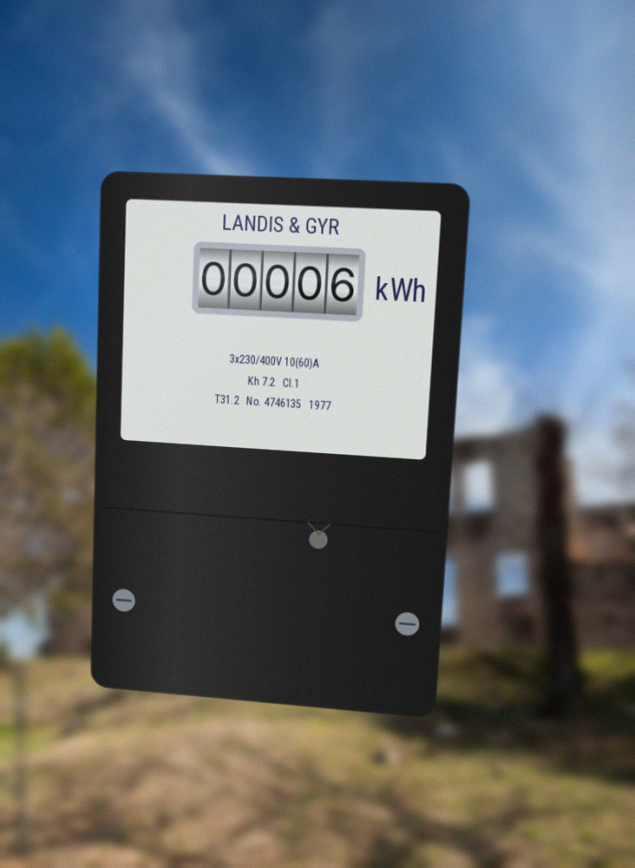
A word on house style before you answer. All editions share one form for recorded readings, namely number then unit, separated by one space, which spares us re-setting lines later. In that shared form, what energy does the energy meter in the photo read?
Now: 6 kWh
